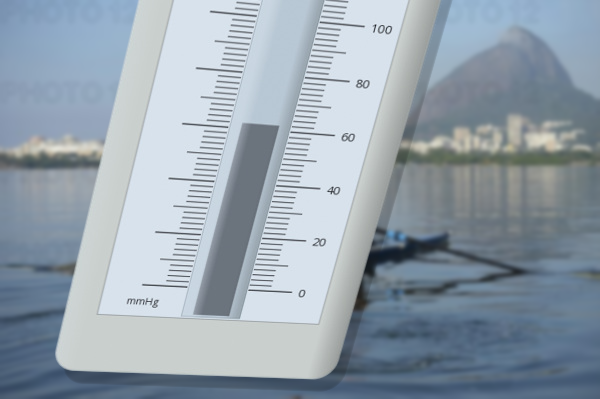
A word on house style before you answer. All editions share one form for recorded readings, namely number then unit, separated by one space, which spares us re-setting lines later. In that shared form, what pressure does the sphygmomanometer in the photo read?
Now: 62 mmHg
